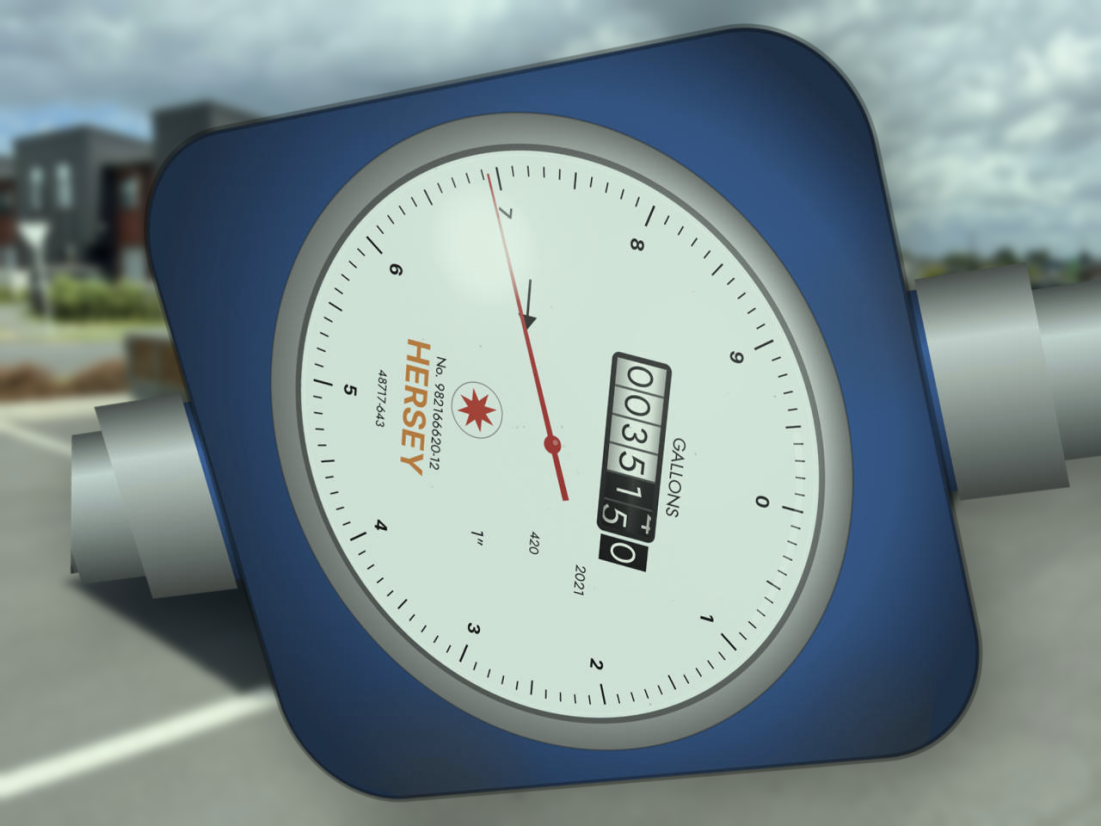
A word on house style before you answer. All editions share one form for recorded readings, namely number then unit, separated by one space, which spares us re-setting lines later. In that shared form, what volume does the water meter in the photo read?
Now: 35146.9 gal
